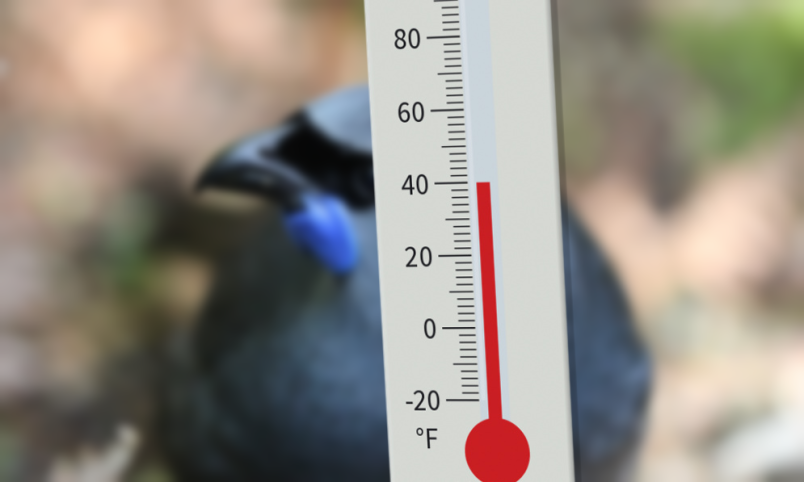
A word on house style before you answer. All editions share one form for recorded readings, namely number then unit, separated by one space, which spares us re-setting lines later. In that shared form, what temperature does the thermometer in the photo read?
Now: 40 °F
